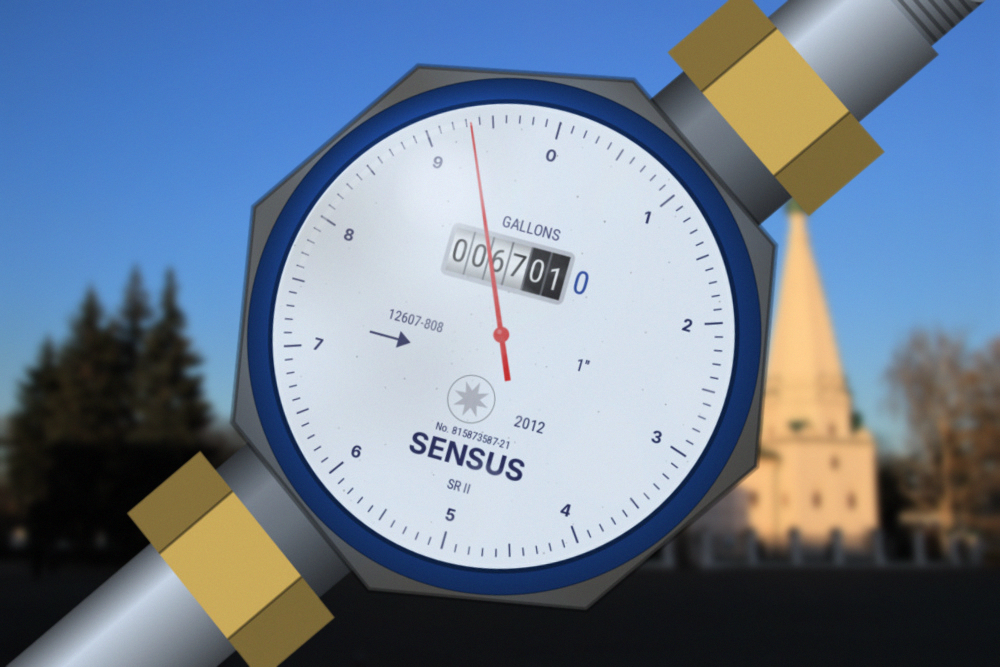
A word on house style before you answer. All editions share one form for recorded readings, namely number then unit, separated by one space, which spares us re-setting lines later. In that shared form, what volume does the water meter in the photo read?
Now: 67009.3 gal
